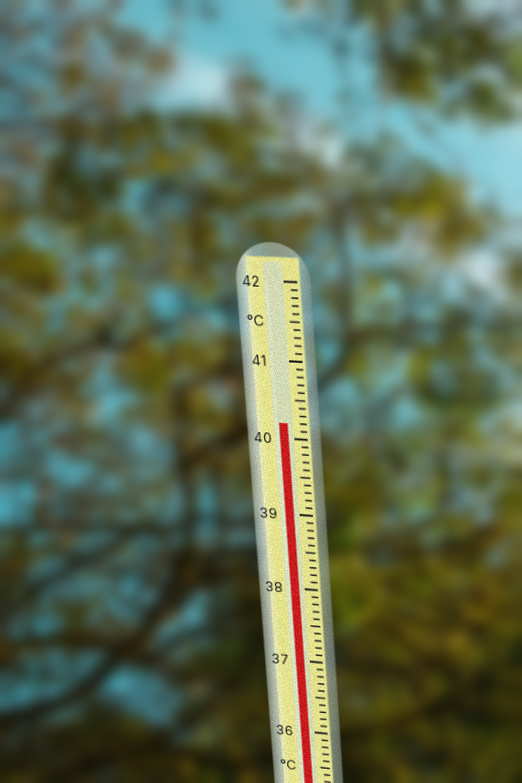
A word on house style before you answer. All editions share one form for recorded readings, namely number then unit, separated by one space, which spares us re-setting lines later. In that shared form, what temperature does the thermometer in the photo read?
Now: 40.2 °C
